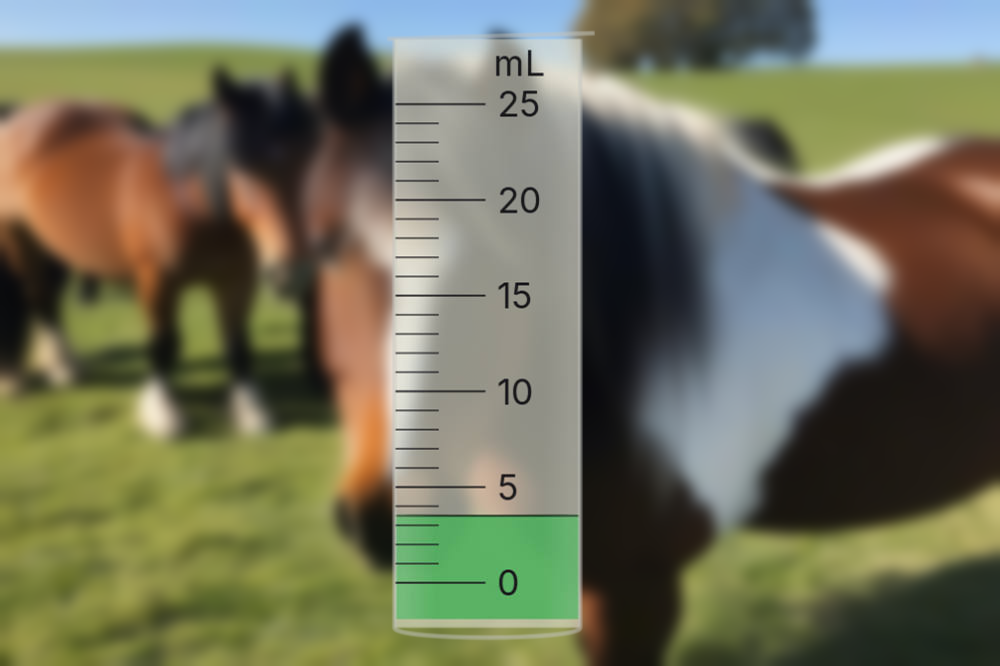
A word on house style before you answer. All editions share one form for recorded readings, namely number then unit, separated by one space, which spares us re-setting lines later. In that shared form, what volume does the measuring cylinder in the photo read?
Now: 3.5 mL
